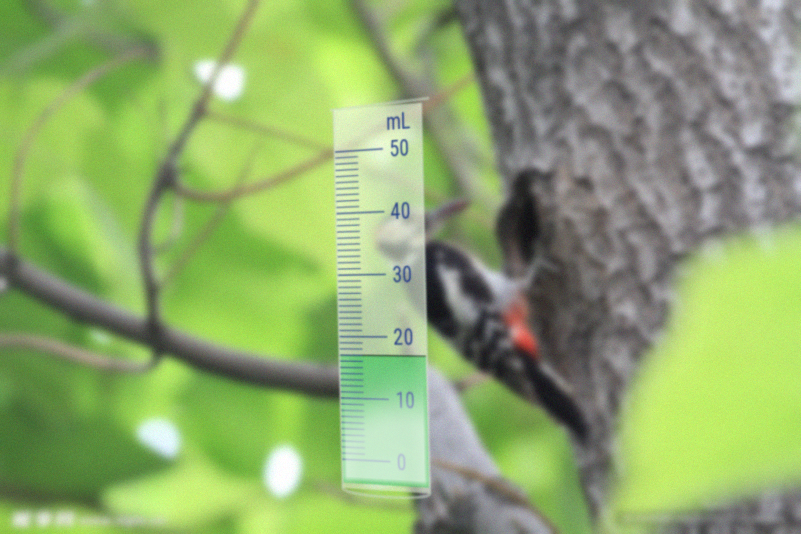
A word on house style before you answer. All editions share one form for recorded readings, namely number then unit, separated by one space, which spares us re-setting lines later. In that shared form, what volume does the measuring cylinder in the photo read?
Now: 17 mL
